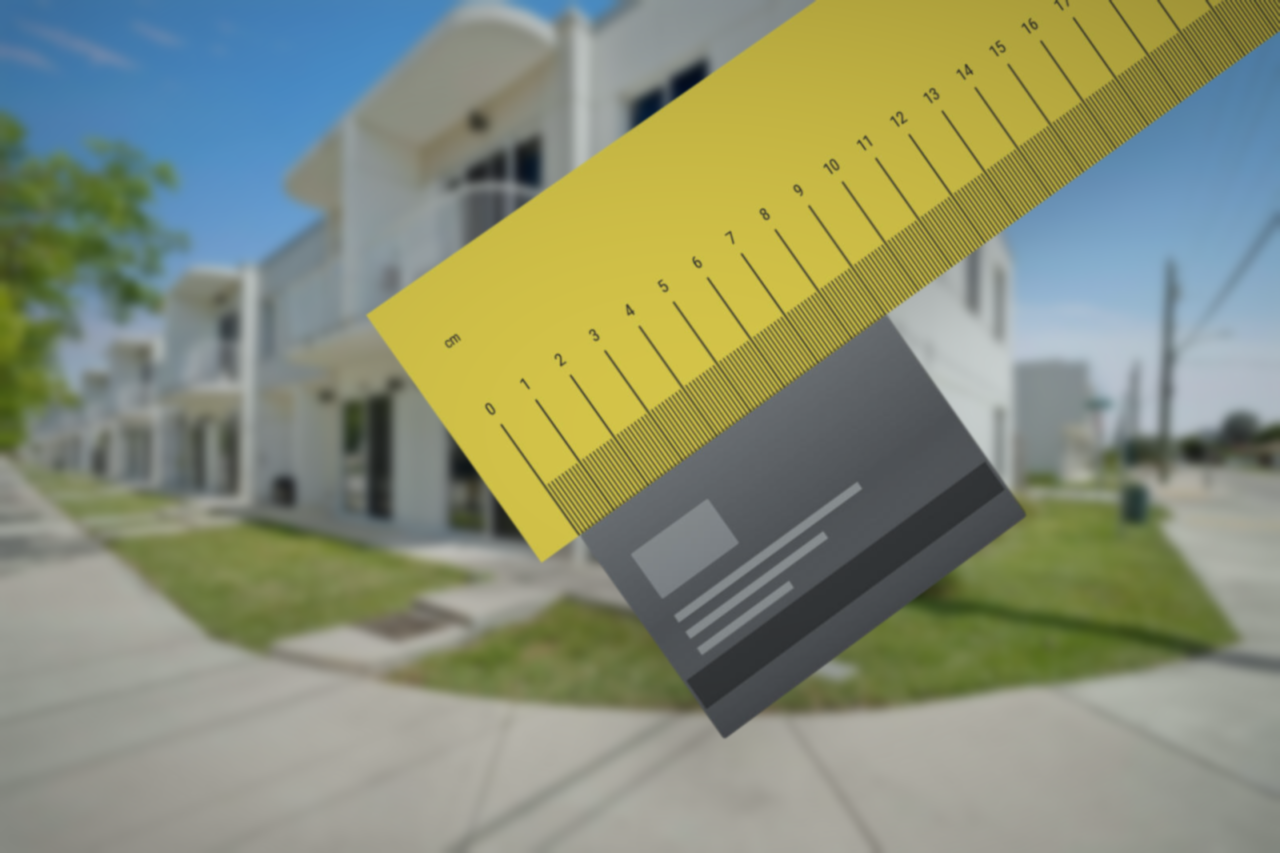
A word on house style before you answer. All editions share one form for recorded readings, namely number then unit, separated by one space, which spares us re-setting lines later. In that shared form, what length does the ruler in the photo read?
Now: 9 cm
